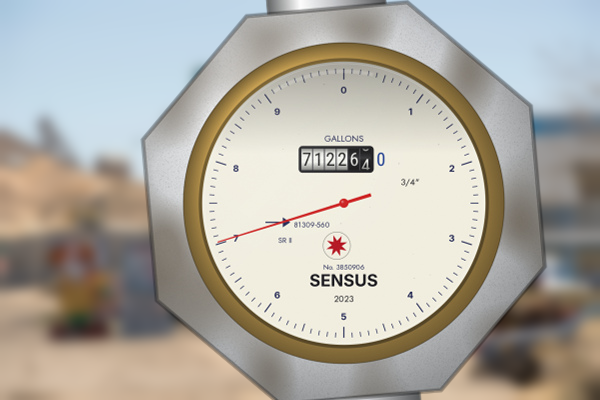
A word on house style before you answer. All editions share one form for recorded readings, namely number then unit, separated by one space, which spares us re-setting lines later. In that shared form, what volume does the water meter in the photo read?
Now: 7122637.0 gal
